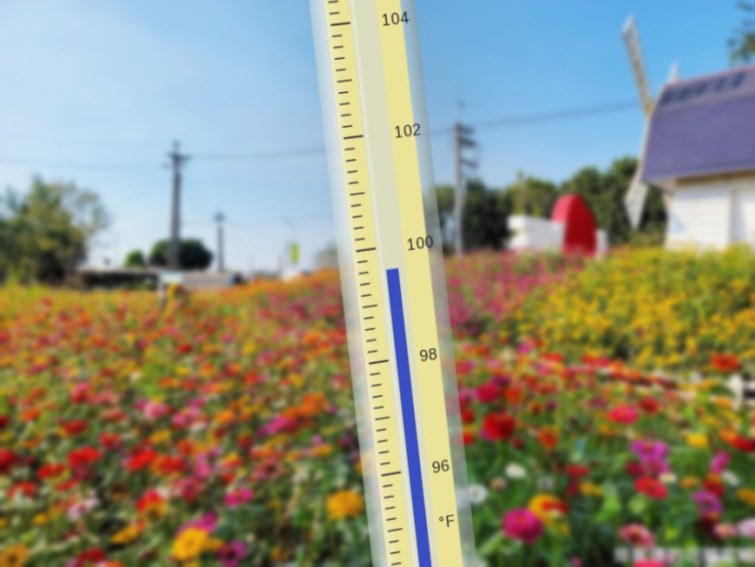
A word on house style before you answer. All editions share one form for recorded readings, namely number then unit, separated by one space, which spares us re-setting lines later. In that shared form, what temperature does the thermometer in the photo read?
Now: 99.6 °F
